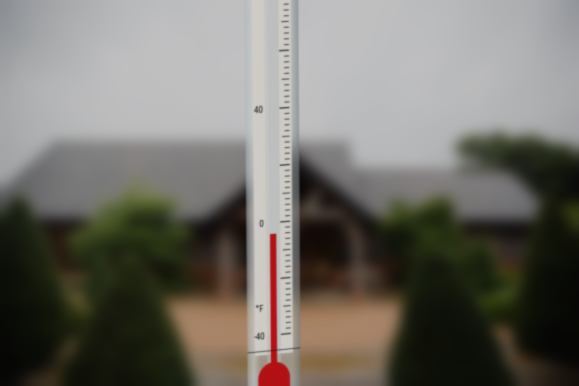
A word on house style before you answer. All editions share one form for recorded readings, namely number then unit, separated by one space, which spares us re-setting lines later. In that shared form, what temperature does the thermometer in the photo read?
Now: -4 °F
